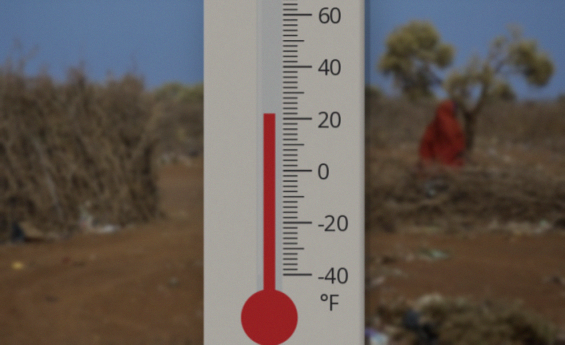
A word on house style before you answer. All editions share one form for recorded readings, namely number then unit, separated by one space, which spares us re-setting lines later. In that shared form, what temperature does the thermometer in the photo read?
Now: 22 °F
